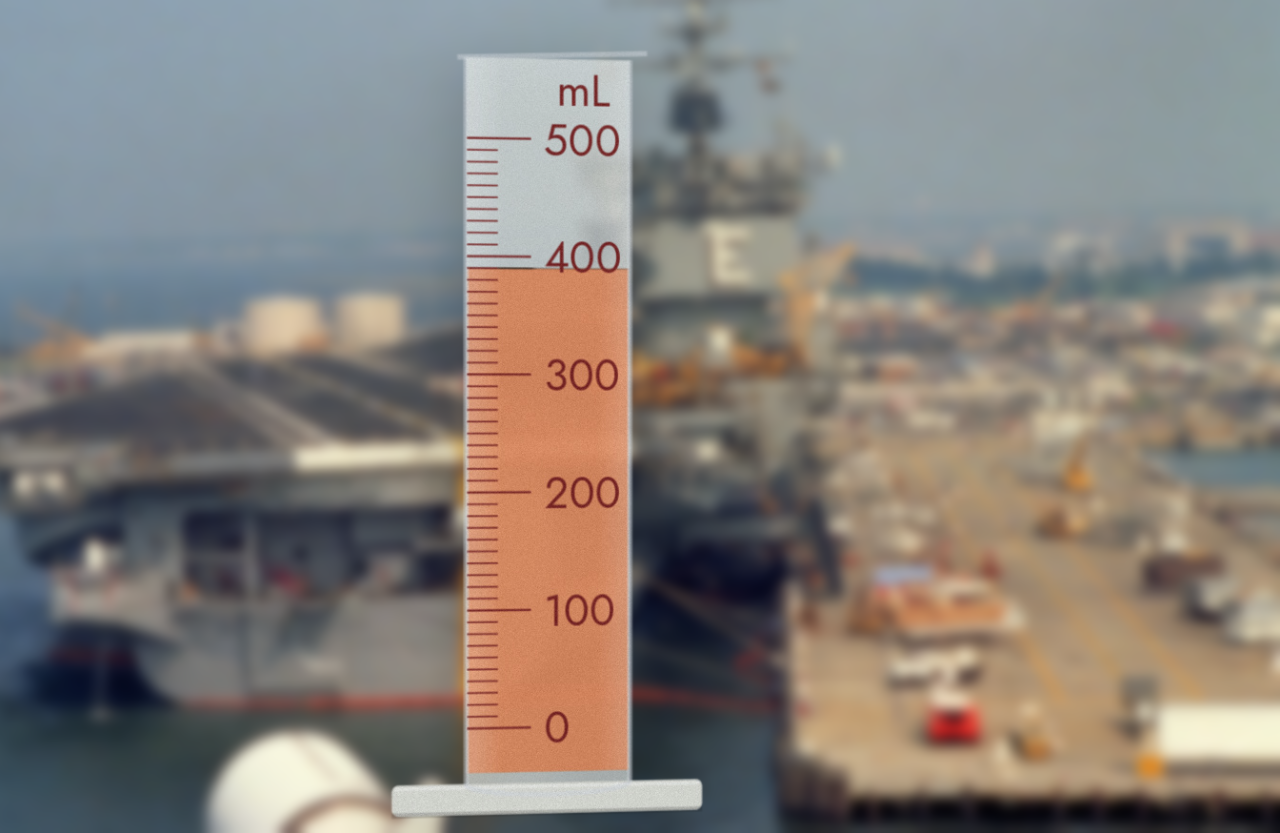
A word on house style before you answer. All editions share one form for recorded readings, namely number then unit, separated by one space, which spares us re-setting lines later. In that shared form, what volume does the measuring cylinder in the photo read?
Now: 390 mL
